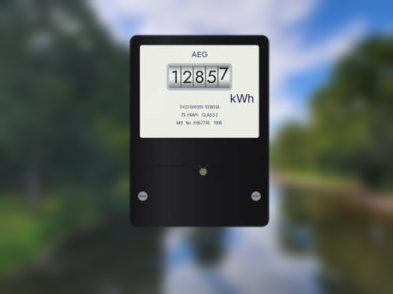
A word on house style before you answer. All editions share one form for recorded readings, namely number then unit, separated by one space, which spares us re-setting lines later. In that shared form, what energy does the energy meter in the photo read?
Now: 12857 kWh
